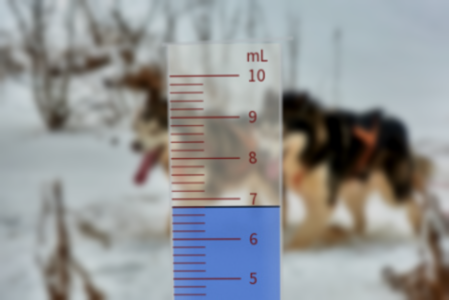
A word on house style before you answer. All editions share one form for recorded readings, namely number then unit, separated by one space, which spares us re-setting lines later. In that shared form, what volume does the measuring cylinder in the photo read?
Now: 6.8 mL
